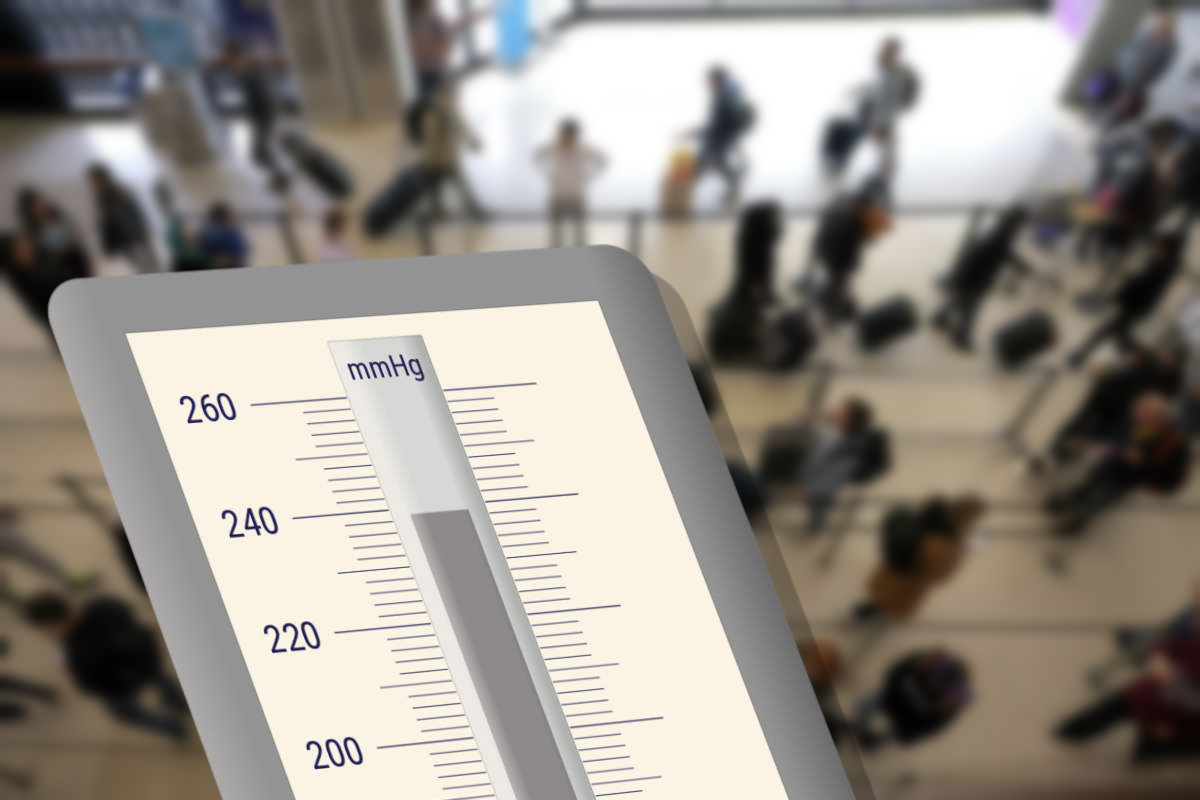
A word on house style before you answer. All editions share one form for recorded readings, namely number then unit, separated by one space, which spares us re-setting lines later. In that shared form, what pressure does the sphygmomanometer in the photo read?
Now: 239 mmHg
